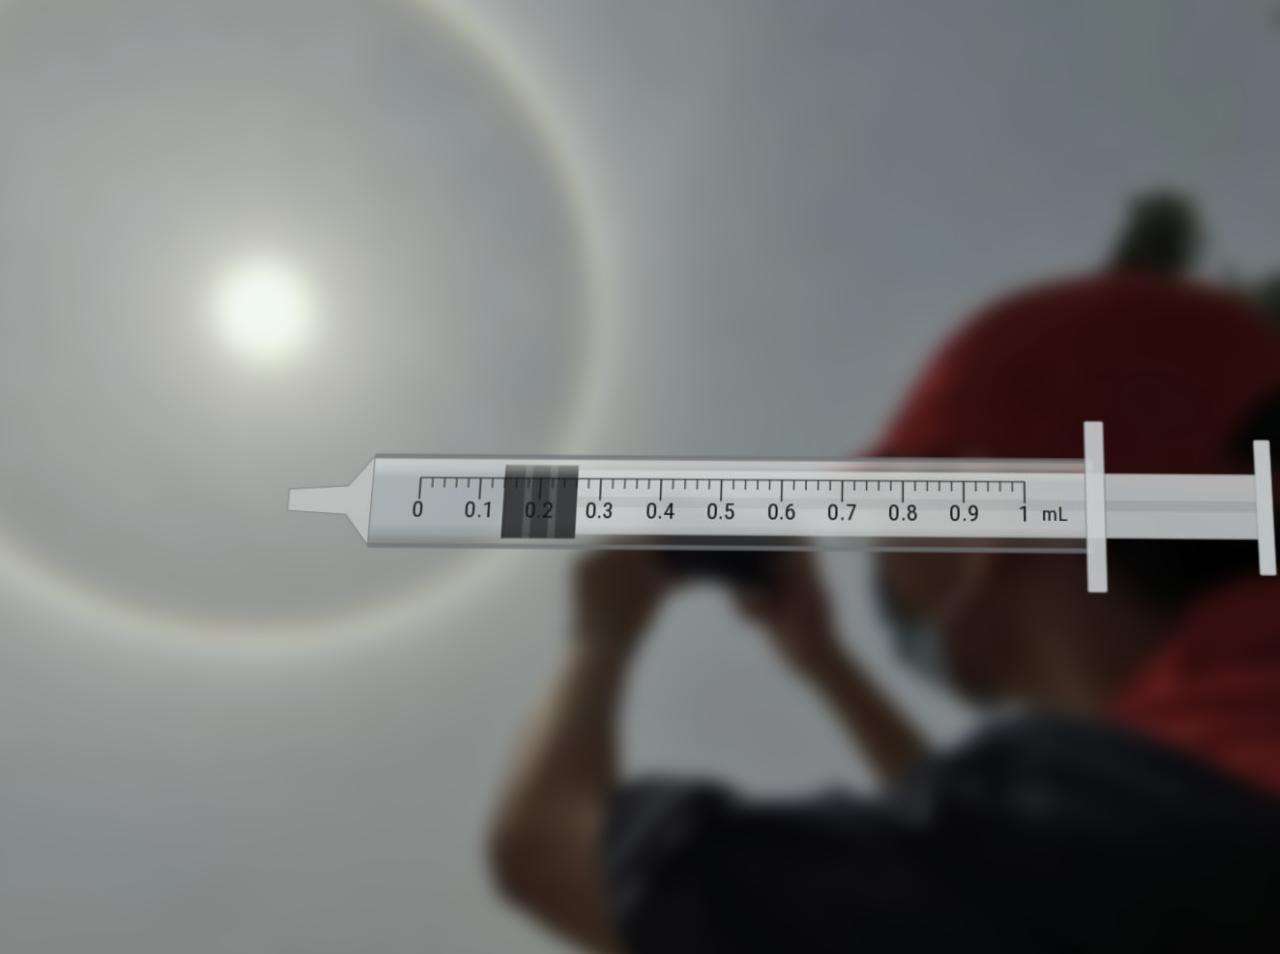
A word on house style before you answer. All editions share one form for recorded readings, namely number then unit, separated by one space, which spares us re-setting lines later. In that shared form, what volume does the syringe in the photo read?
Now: 0.14 mL
